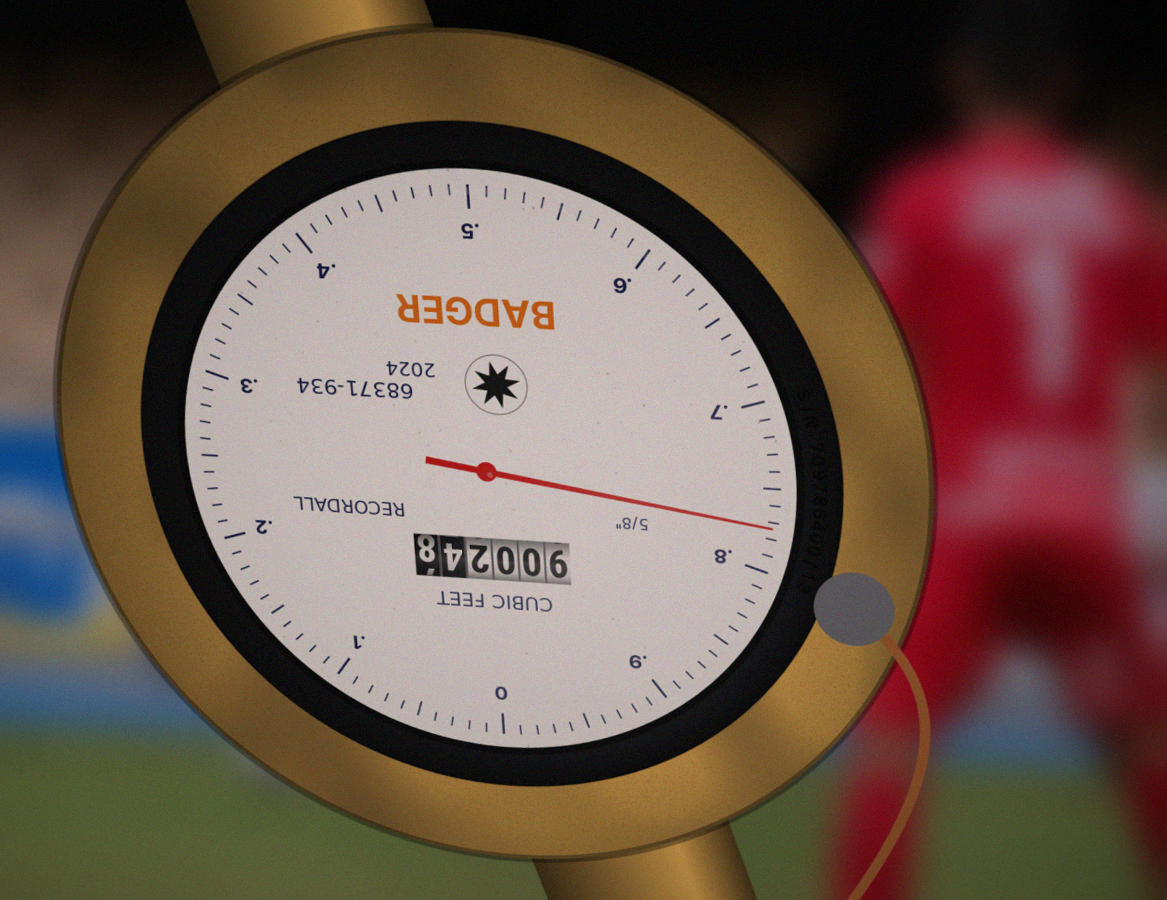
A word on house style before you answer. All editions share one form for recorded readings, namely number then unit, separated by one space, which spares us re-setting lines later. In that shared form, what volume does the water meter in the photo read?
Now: 900247.77 ft³
